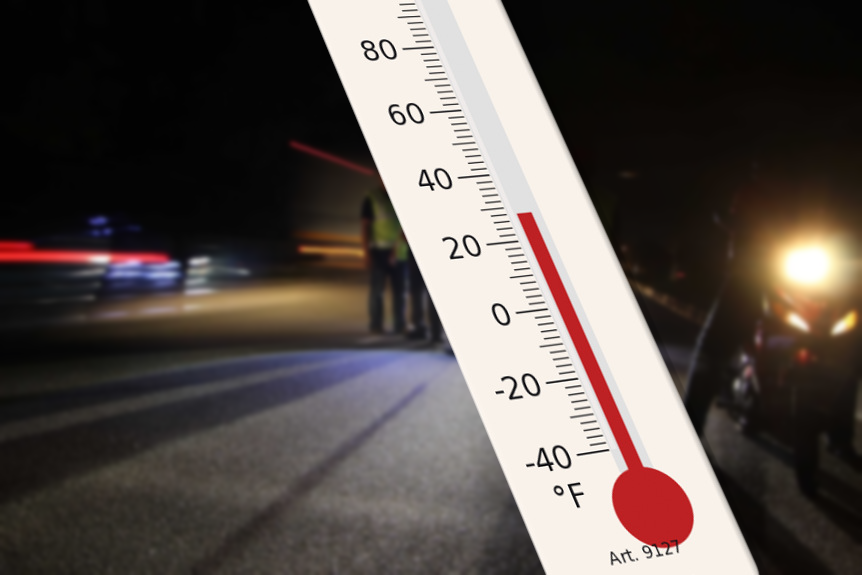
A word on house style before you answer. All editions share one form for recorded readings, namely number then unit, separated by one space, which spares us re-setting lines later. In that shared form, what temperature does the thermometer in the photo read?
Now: 28 °F
